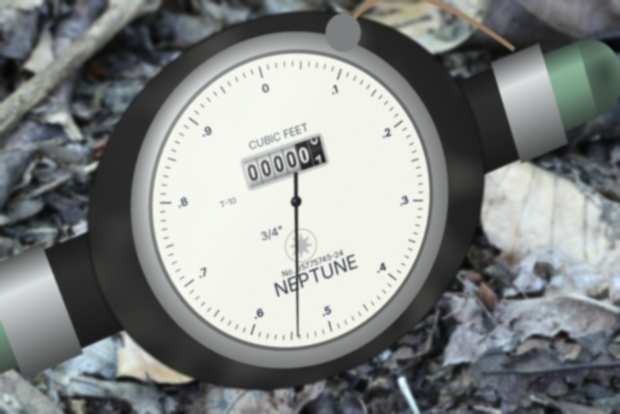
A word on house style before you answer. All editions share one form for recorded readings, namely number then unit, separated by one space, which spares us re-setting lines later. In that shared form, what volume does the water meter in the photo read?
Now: 0.54 ft³
